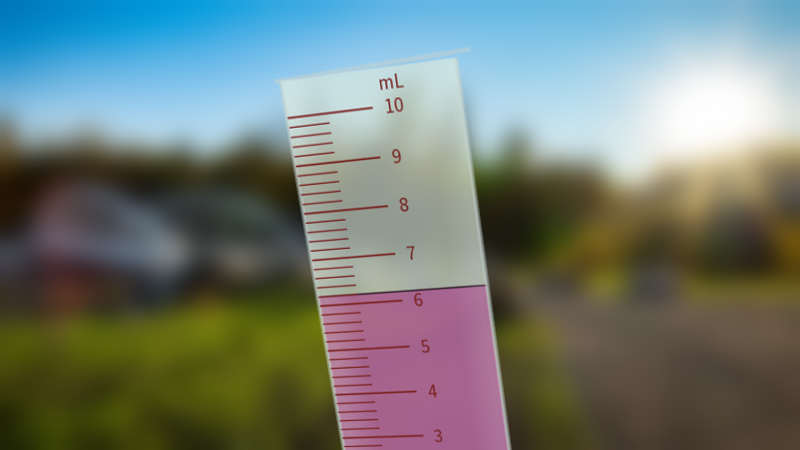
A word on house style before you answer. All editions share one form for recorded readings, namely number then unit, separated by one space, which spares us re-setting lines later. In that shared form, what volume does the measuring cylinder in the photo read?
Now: 6.2 mL
